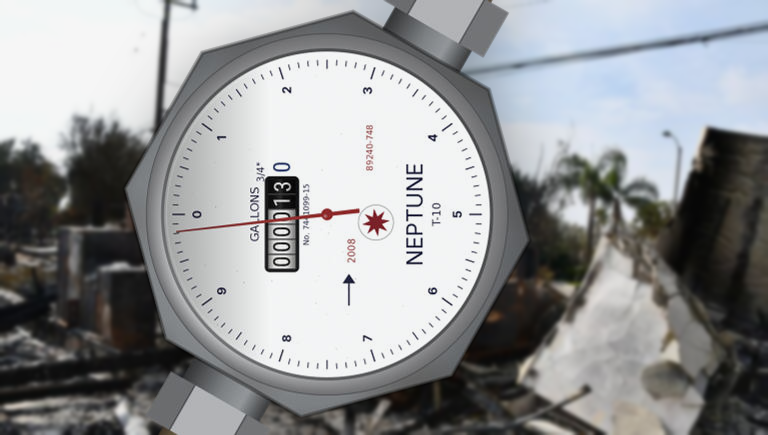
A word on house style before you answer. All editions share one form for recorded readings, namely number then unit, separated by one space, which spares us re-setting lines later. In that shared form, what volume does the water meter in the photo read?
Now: 129.8 gal
